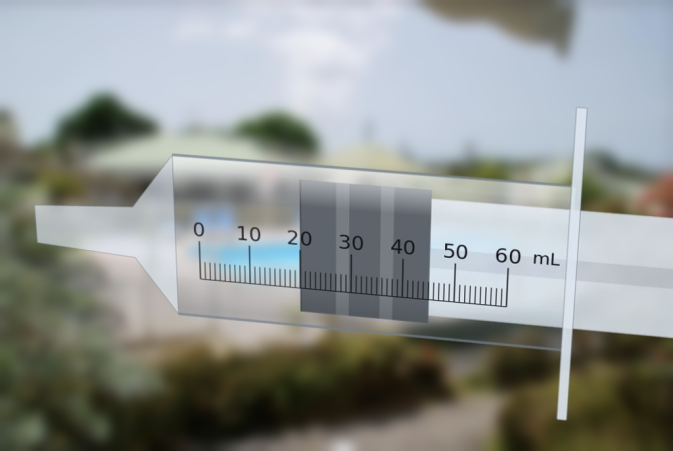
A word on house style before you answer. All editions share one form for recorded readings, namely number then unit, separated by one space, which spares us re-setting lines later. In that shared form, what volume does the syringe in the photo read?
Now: 20 mL
